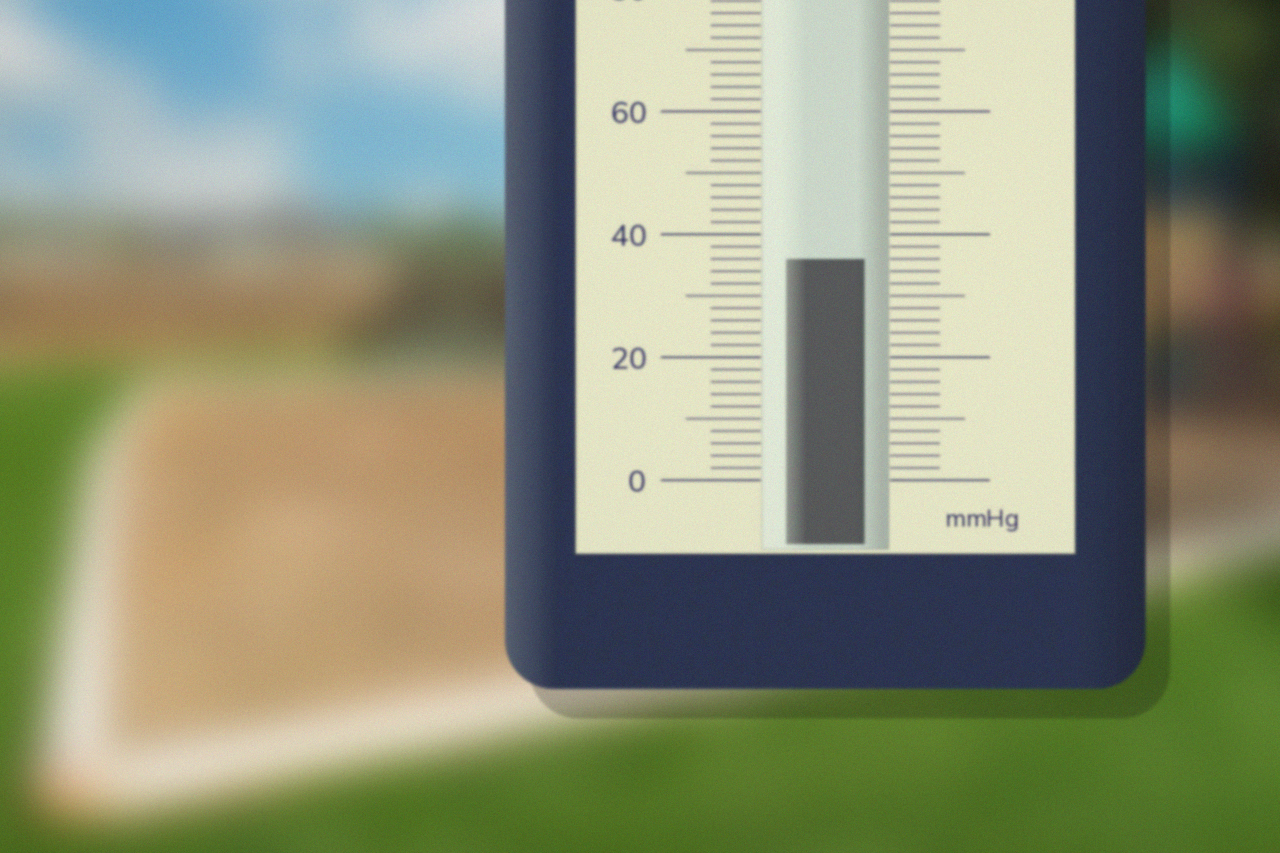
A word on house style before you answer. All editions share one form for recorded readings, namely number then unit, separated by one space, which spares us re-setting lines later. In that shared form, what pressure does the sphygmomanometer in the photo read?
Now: 36 mmHg
